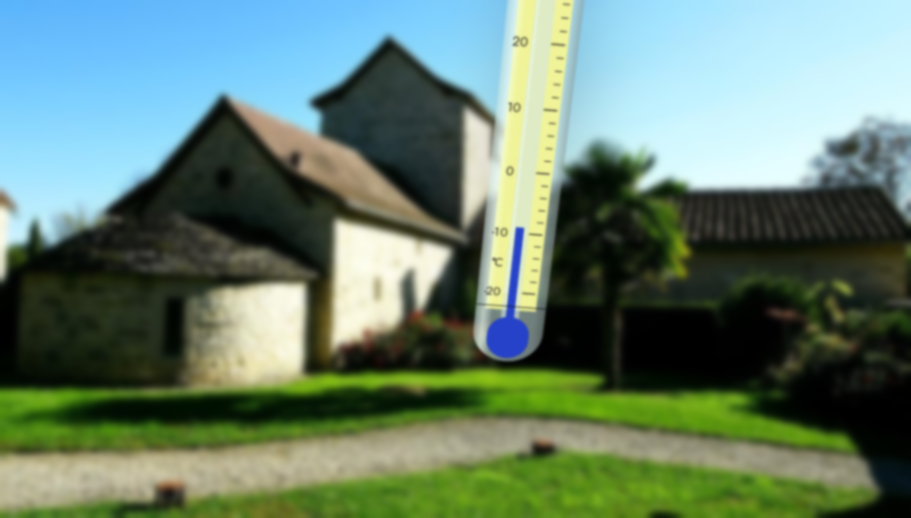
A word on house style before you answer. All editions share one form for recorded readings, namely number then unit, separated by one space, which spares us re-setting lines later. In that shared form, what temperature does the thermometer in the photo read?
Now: -9 °C
